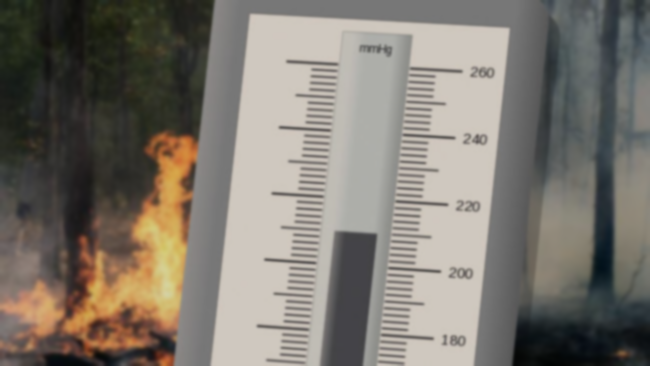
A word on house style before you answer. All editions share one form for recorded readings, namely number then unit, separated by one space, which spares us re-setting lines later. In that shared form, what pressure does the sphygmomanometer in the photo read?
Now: 210 mmHg
